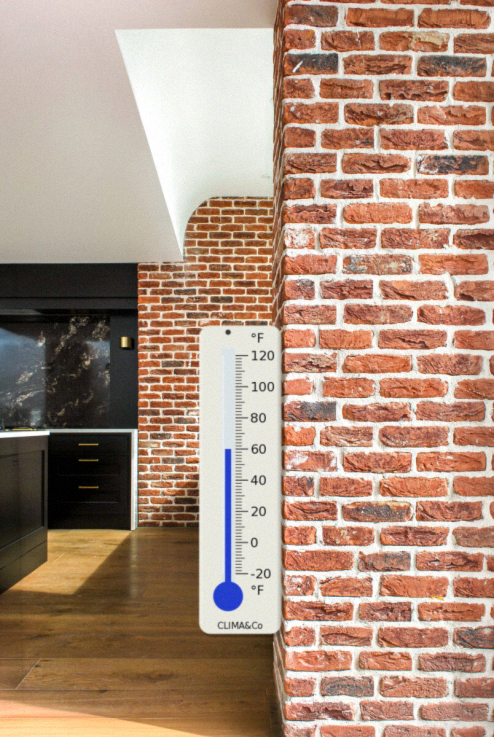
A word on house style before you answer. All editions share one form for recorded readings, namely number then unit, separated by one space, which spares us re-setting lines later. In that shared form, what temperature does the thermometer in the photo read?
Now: 60 °F
